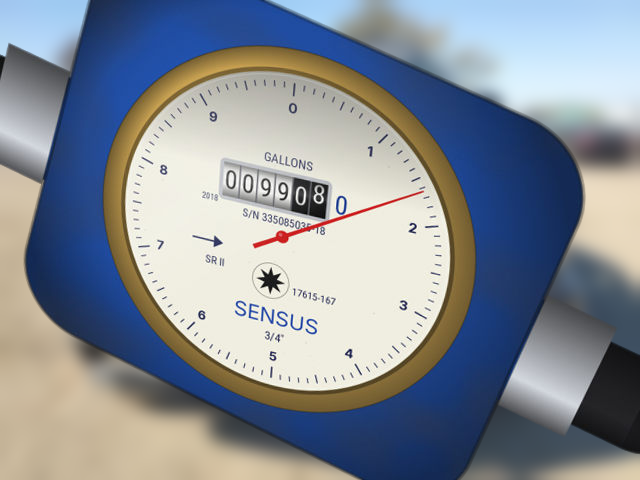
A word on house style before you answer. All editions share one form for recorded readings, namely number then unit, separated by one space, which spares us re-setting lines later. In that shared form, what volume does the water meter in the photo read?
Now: 99081.6 gal
